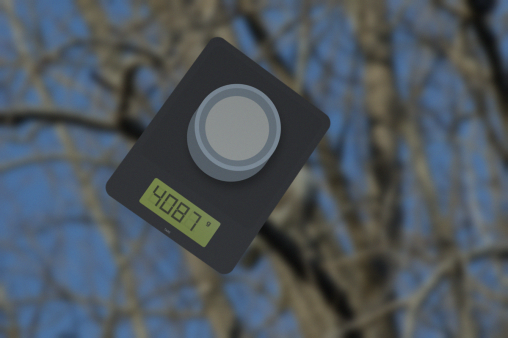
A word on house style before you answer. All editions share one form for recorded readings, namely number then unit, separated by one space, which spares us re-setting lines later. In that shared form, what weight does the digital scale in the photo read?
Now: 4087 g
